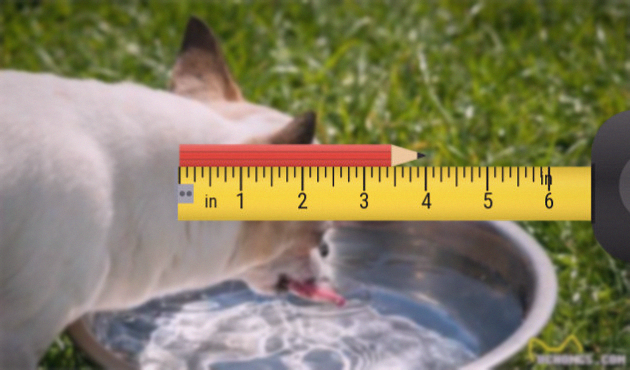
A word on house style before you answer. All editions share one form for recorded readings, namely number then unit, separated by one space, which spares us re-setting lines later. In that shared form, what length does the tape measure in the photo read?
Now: 4 in
